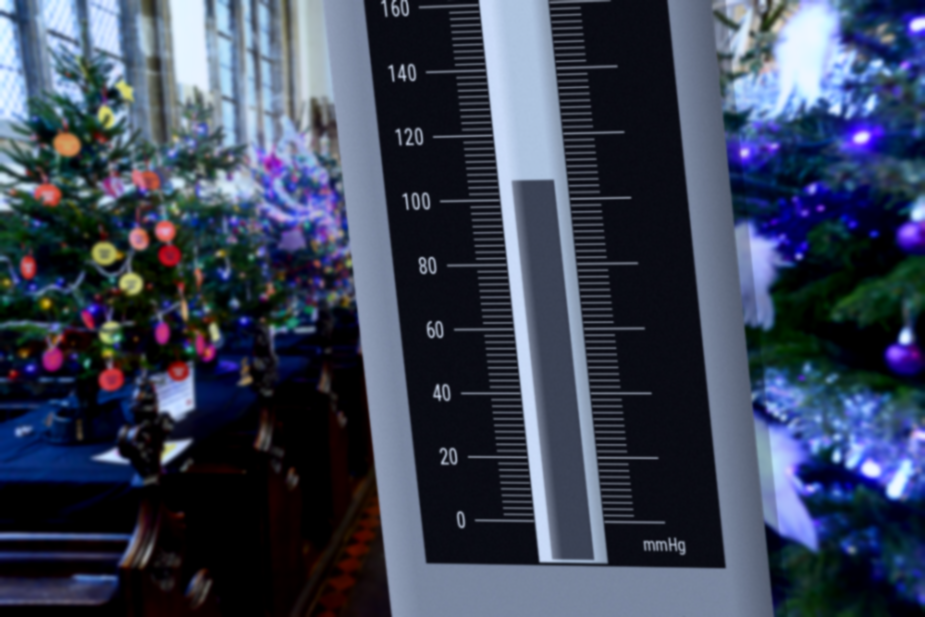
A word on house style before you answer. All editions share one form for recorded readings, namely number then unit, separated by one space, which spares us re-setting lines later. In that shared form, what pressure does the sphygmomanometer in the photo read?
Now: 106 mmHg
